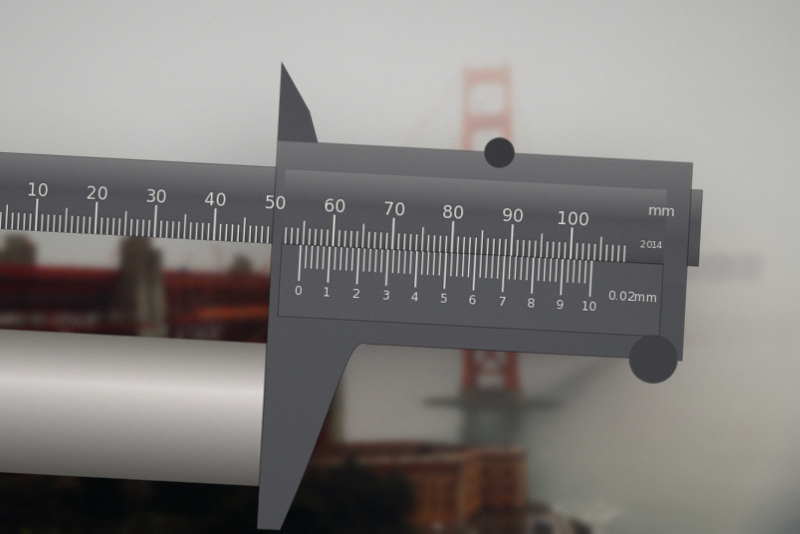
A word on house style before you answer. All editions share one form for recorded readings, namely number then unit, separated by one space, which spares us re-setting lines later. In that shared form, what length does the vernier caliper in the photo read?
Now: 54.6 mm
